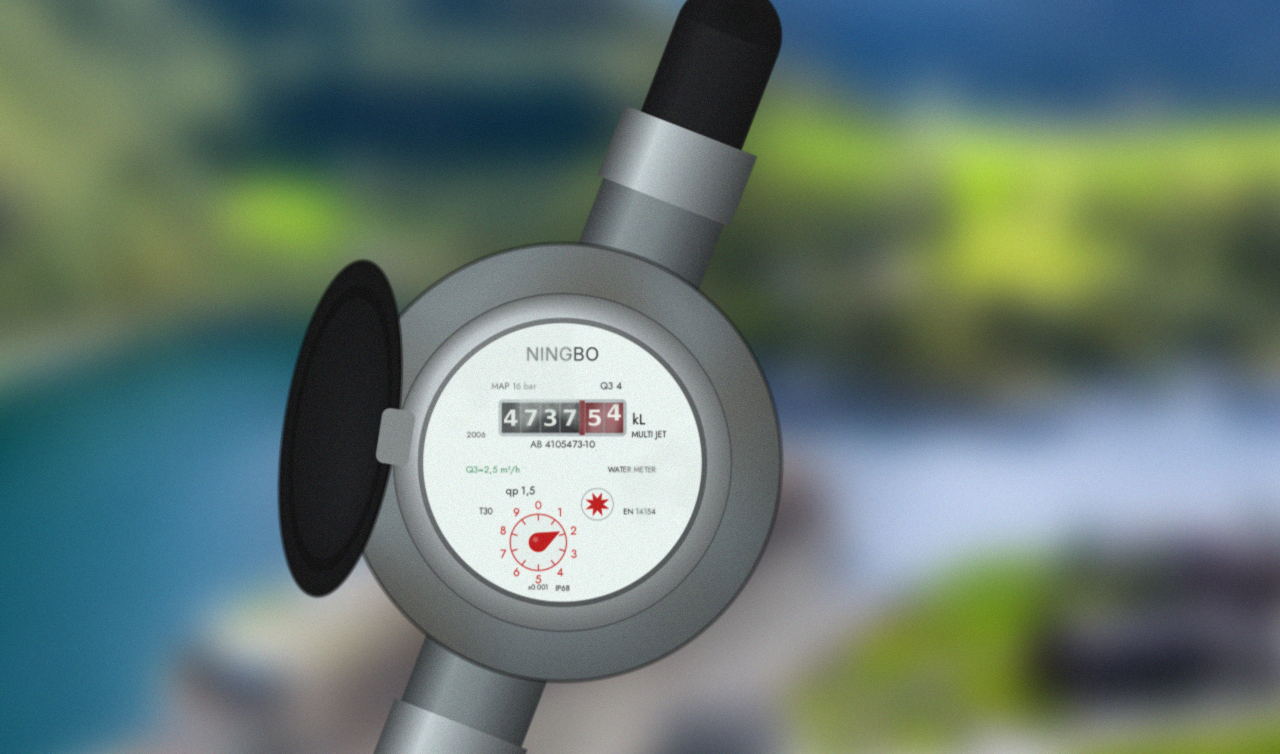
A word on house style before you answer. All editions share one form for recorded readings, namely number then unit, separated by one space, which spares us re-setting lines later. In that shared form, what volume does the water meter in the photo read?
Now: 4737.541 kL
